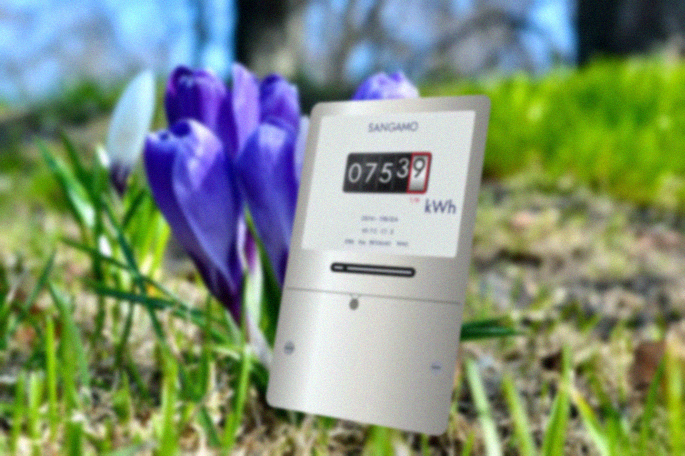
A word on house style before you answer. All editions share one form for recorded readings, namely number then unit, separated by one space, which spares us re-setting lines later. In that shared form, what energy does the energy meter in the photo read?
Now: 753.9 kWh
